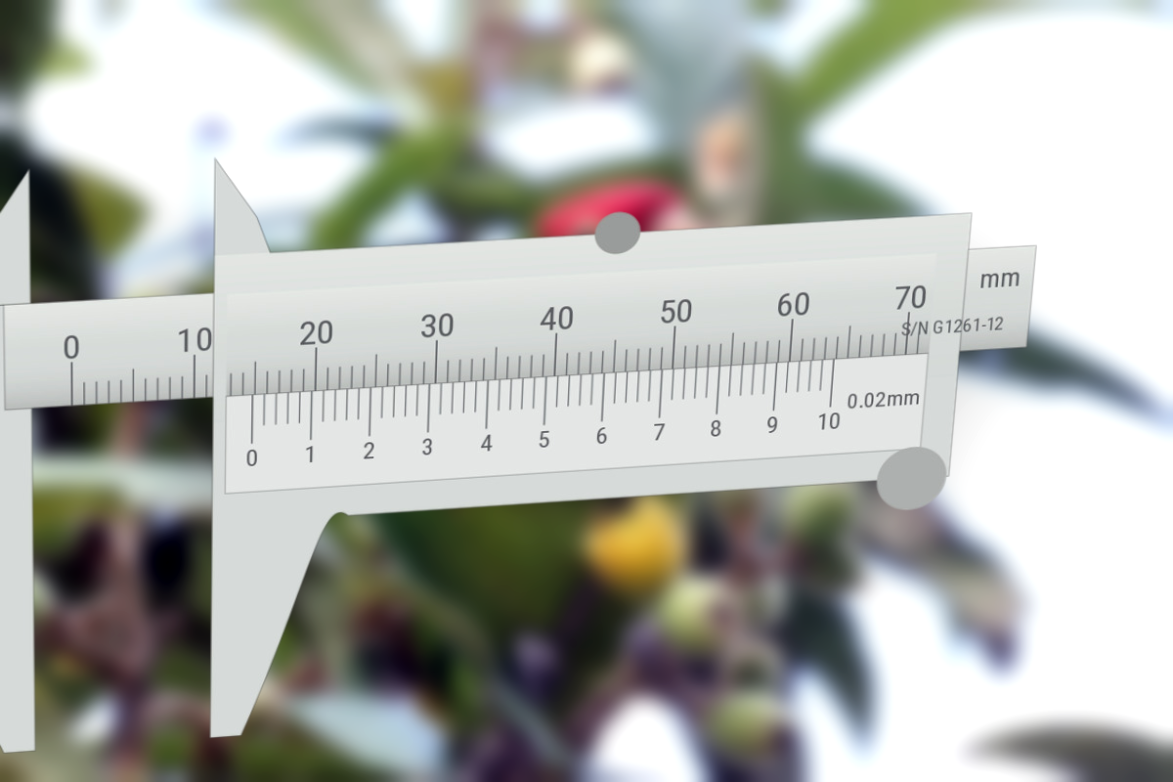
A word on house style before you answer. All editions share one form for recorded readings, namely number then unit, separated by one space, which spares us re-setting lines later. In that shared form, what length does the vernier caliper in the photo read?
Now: 14.8 mm
